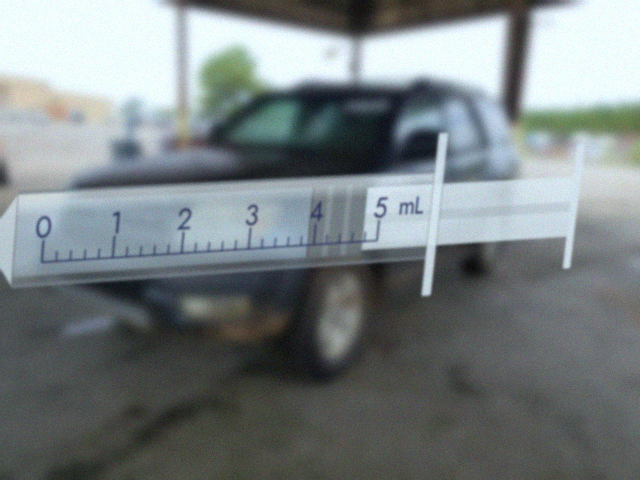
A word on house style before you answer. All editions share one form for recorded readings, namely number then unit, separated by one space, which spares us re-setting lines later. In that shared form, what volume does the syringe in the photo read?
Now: 3.9 mL
